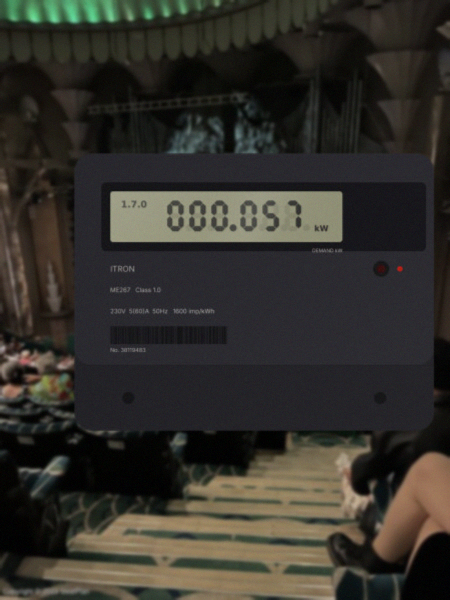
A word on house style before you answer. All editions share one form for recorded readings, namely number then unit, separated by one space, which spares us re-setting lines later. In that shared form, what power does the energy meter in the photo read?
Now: 0.057 kW
